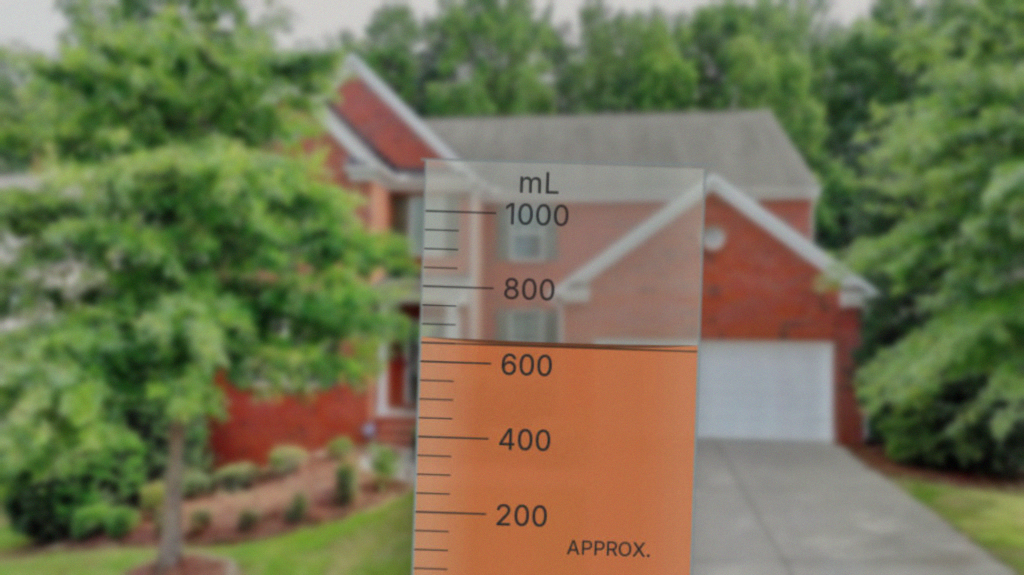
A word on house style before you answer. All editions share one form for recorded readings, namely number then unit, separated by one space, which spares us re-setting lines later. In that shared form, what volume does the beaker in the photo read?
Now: 650 mL
